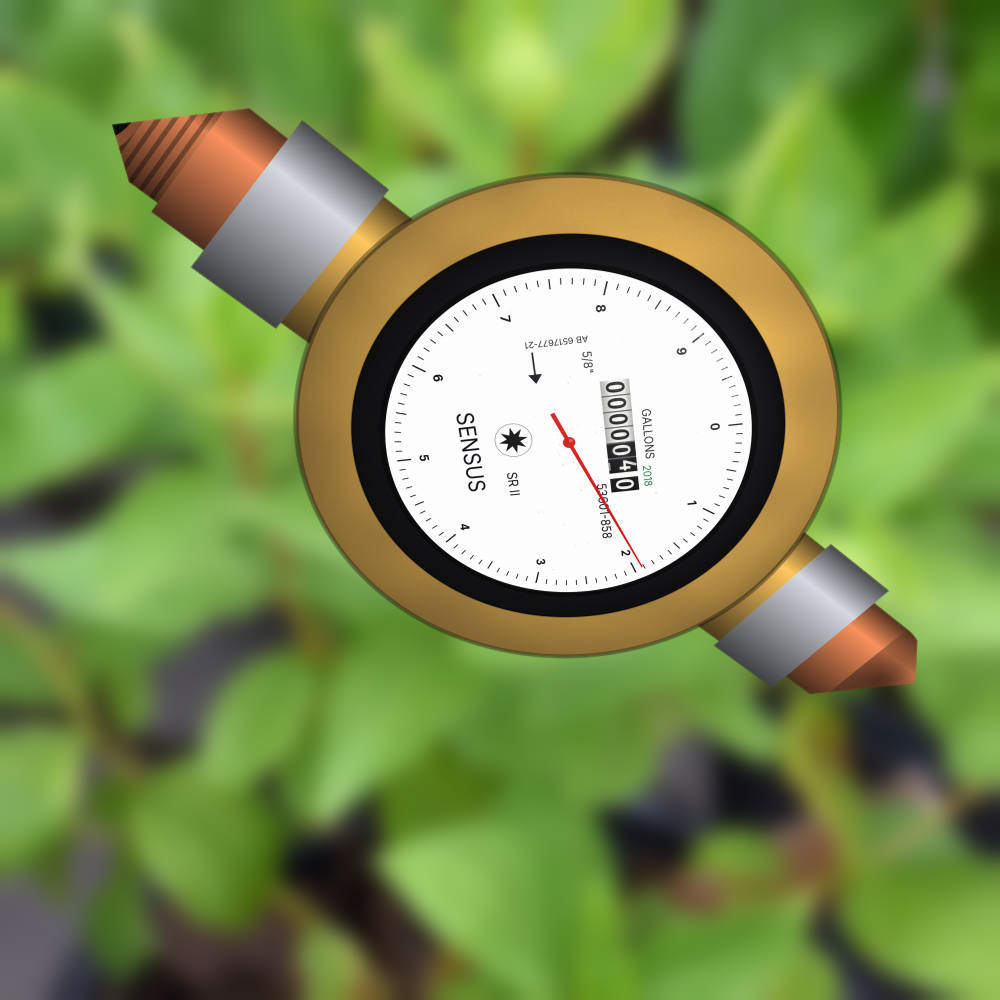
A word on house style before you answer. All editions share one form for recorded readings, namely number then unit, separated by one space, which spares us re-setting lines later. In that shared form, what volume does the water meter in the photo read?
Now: 41.9 gal
